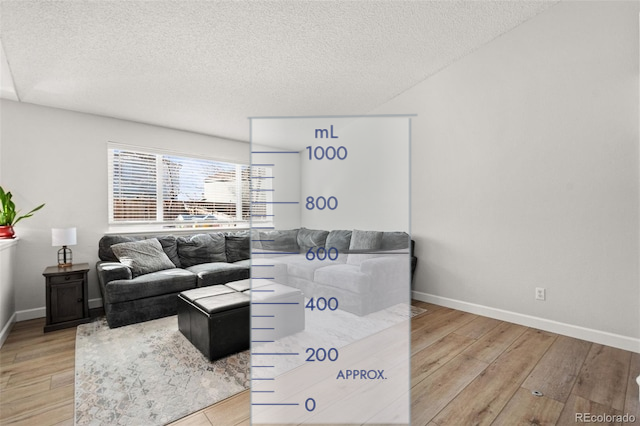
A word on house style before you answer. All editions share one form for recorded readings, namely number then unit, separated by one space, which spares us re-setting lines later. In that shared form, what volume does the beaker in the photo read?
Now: 600 mL
